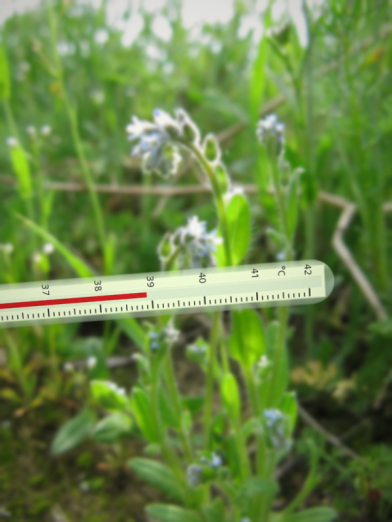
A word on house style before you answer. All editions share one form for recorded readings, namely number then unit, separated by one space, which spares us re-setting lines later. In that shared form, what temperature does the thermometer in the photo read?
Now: 38.9 °C
